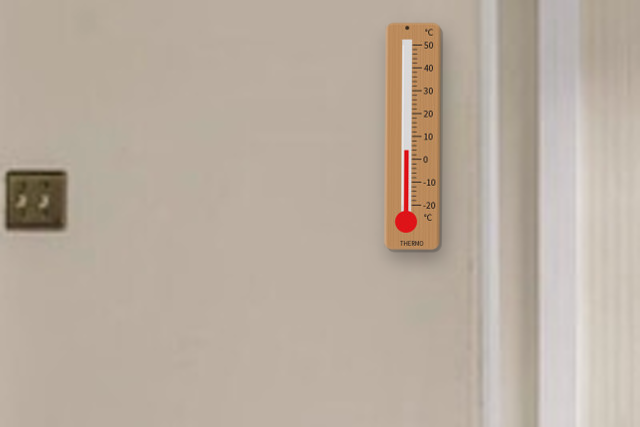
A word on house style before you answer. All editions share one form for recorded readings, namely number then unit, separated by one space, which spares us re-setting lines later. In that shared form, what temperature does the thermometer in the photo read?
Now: 4 °C
